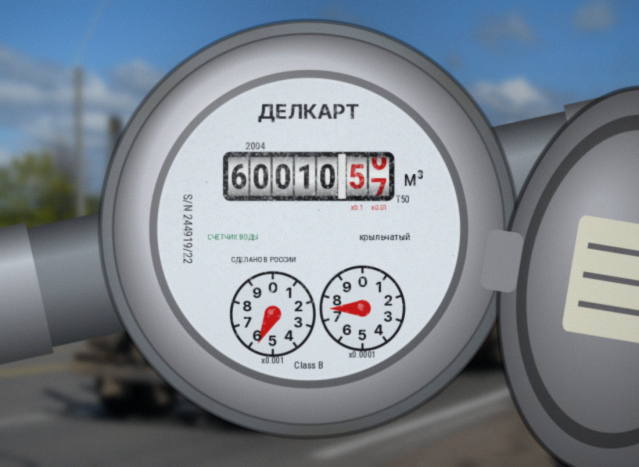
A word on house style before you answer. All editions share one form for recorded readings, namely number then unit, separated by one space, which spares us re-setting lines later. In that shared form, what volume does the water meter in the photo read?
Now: 60010.5657 m³
